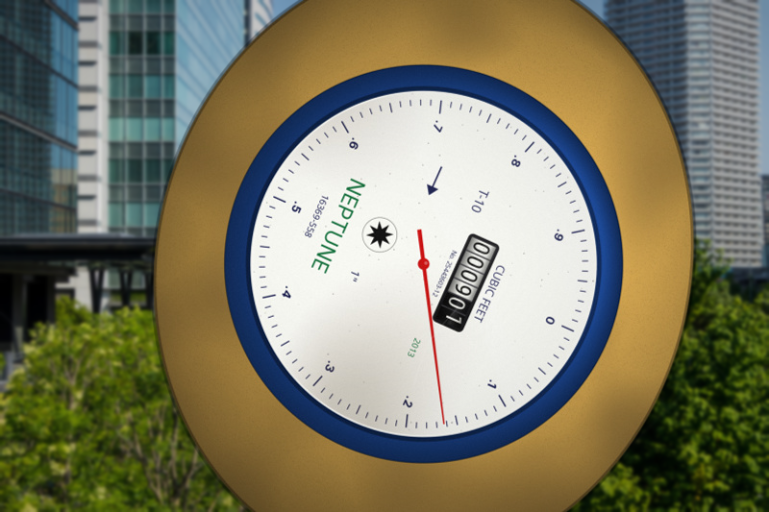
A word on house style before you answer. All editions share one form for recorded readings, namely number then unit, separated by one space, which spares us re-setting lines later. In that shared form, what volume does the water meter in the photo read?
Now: 901.16 ft³
